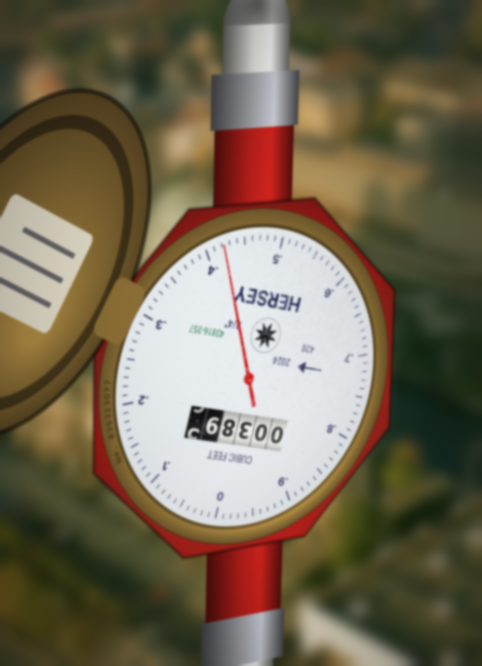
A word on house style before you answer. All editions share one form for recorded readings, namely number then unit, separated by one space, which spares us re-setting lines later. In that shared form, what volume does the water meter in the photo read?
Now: 3895.42 ft³
